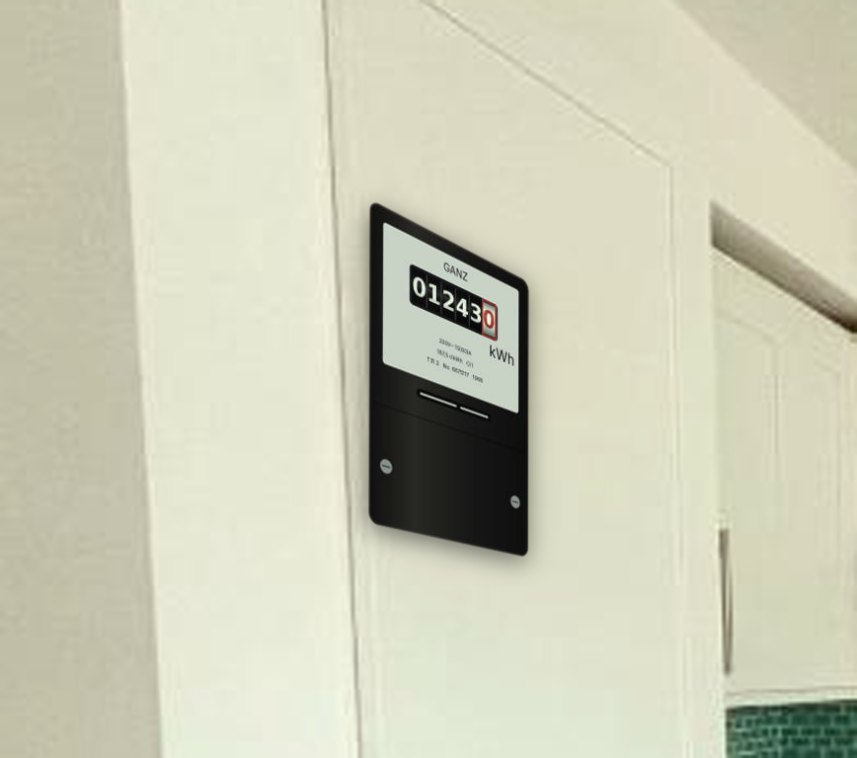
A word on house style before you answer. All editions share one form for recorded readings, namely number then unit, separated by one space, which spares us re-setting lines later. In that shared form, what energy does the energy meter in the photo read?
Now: 1243.0 kWh
